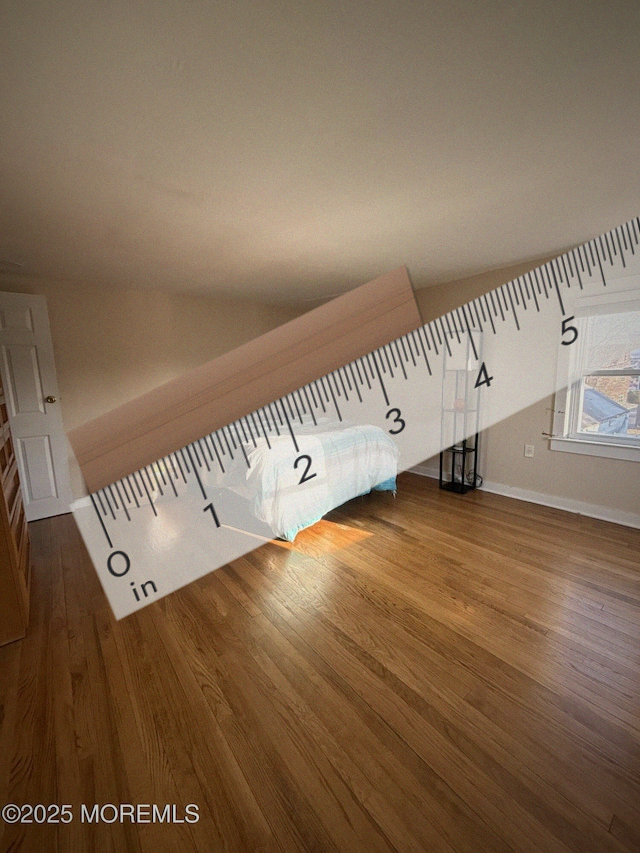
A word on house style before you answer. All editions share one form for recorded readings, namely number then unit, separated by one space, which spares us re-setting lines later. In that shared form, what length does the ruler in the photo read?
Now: 3.5625 in
